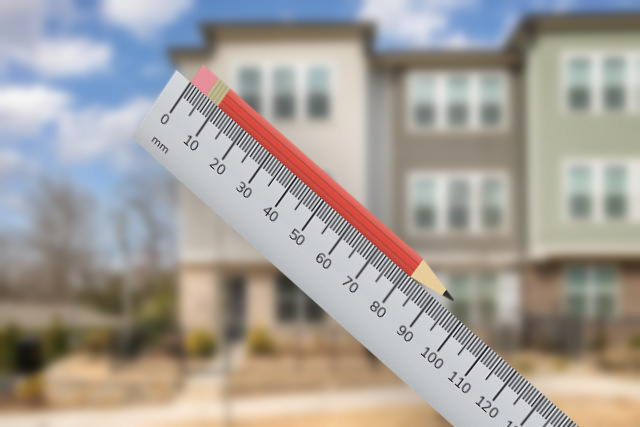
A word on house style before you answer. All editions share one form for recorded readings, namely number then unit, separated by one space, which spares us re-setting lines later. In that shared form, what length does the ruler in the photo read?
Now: 95 mm
